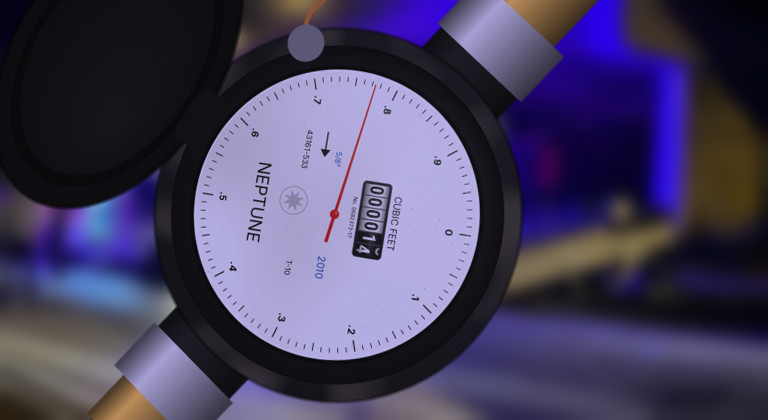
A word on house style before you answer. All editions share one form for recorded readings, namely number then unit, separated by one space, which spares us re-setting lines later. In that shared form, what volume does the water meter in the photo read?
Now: 13.77 ft³
